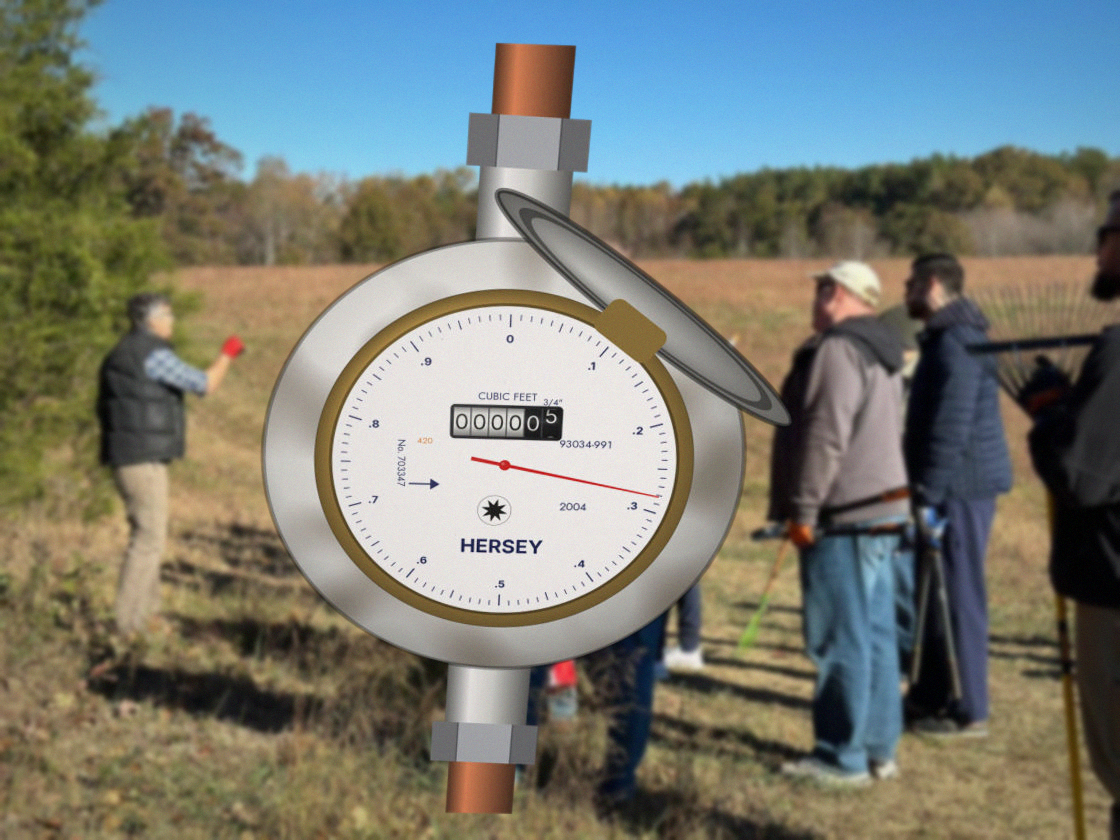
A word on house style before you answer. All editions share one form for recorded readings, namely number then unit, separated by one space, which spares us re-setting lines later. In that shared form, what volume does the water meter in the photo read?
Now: 5.28 ft³
